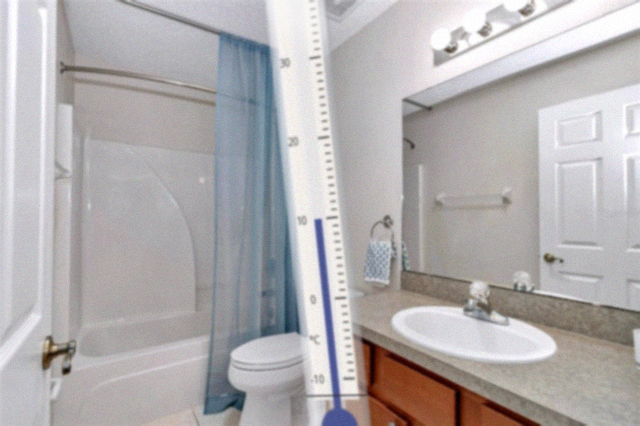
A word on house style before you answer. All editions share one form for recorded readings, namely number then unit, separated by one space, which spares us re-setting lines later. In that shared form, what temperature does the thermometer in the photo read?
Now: 10 °C
